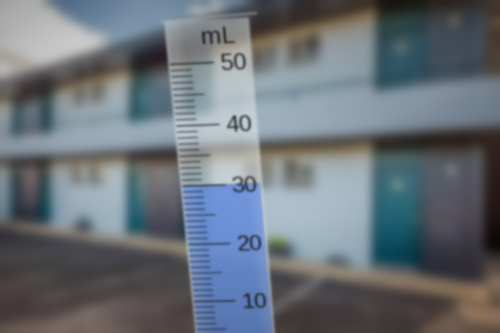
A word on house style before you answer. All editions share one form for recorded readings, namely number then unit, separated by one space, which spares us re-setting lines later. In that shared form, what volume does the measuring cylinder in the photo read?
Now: 30 mL
